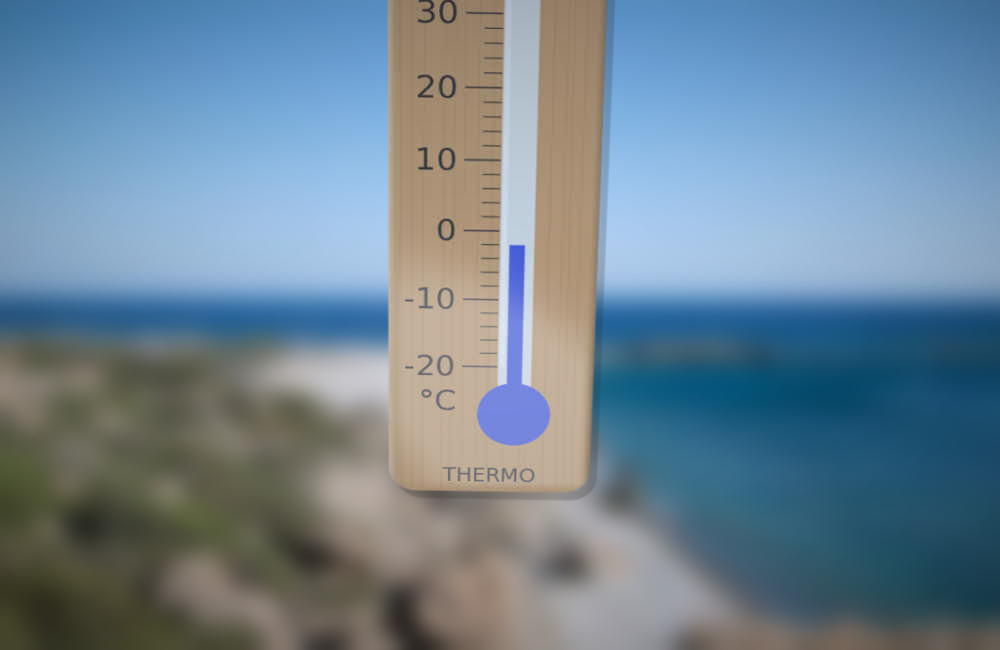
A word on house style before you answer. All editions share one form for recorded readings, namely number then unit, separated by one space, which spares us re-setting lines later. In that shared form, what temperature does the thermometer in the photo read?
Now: -2 °C
